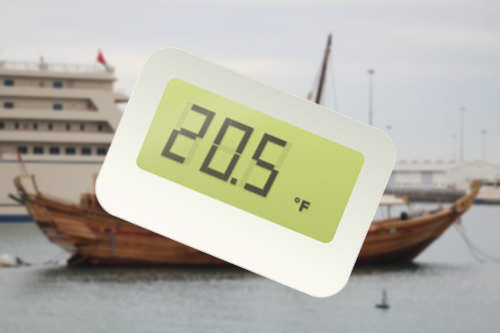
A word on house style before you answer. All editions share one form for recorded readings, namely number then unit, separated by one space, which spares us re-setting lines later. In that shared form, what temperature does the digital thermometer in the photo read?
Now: 20.5 °F
